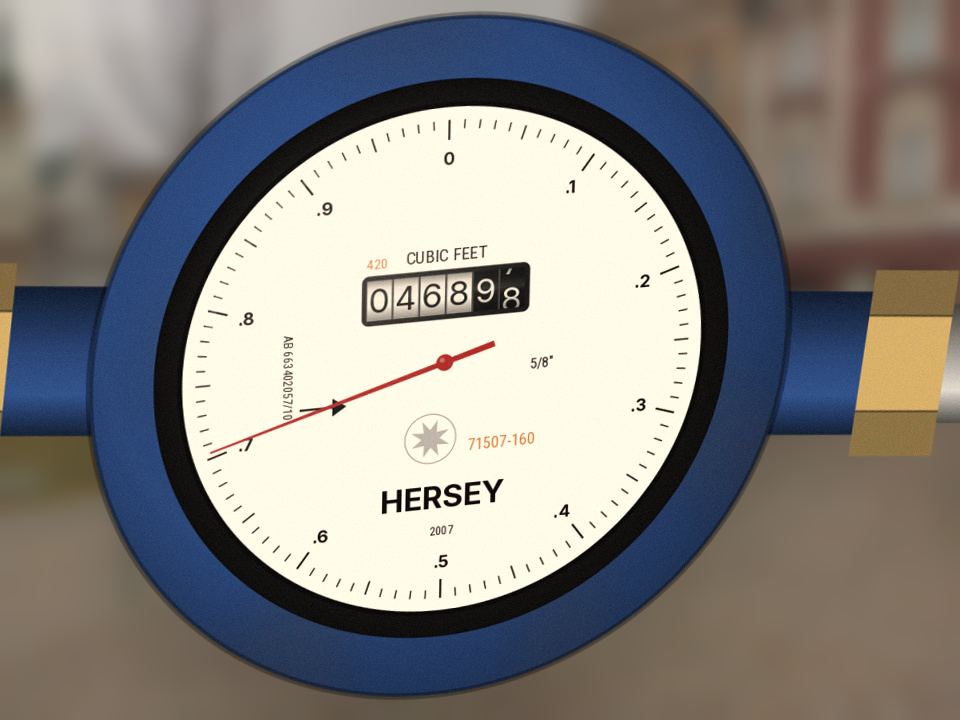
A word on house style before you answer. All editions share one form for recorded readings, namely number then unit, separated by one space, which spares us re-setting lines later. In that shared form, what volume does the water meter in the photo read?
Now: 46897.70 ft³
